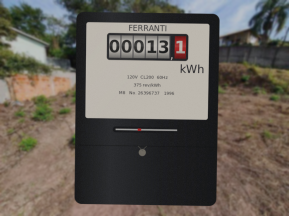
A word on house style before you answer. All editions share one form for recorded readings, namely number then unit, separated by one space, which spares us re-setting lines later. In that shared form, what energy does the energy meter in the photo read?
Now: 13.1 kWh
